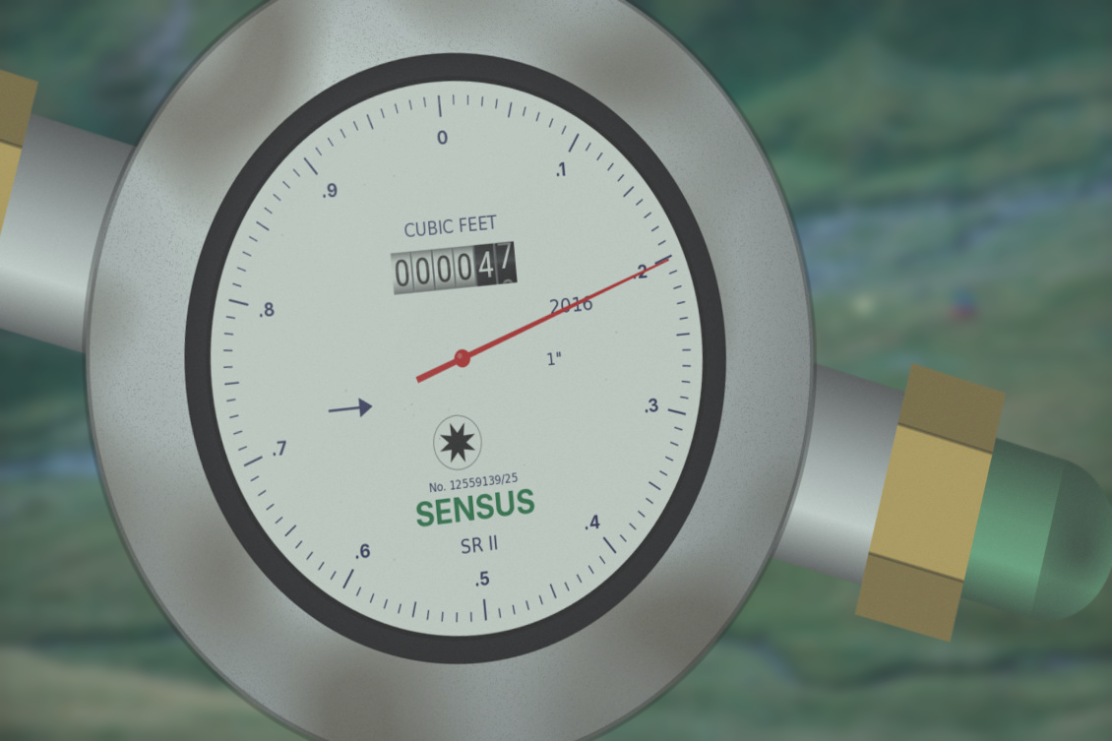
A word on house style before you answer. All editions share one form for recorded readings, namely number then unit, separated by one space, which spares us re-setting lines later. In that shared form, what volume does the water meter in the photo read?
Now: 47.20 ft³
